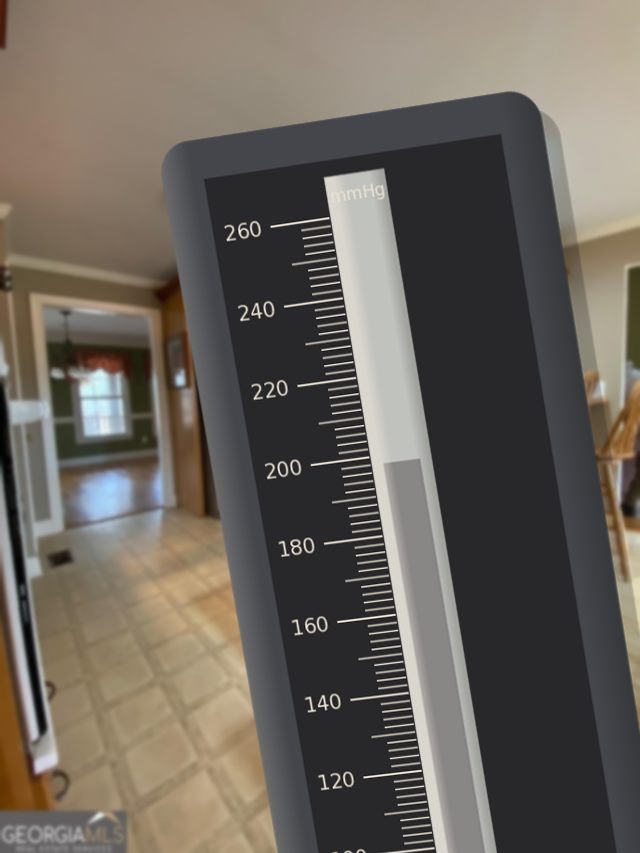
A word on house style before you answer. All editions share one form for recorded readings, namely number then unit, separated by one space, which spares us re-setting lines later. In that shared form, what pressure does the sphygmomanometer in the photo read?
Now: 198 mmHg
